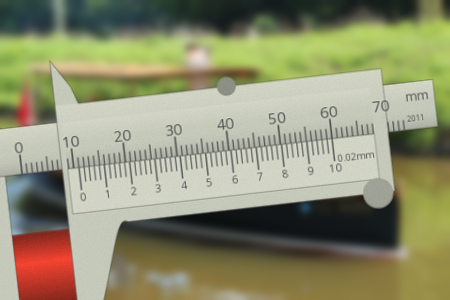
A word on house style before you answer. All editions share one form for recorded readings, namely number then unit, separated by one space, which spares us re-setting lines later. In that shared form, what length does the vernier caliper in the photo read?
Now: 11.0 mm
